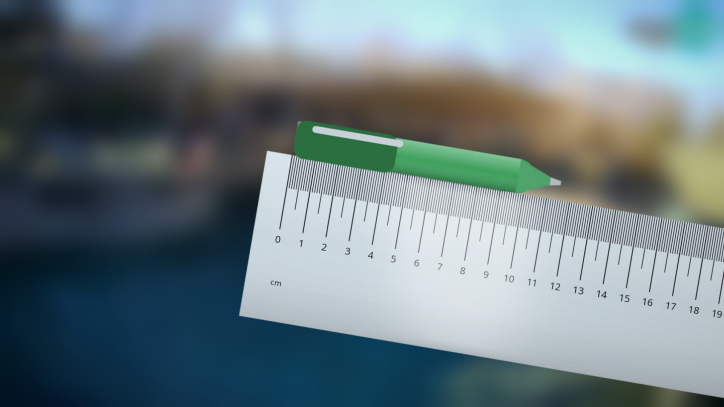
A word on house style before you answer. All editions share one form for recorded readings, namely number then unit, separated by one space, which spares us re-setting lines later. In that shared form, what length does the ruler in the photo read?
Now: 11.5 cm
